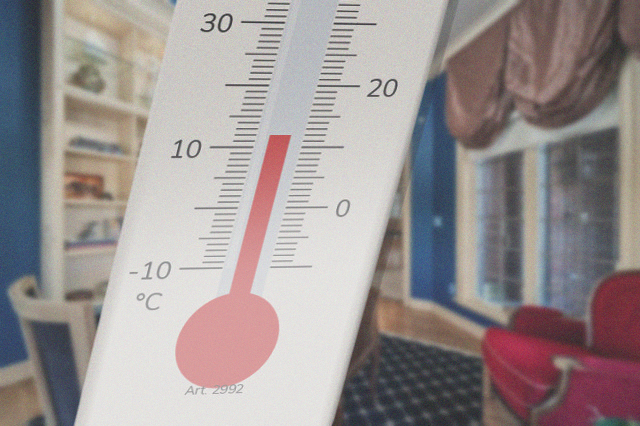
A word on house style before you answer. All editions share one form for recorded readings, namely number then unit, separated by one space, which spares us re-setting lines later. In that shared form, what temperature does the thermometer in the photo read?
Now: 12 °C
